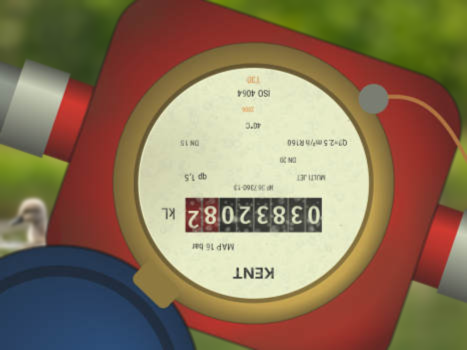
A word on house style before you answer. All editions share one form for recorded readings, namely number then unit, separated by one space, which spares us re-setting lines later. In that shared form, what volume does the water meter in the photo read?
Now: 38320.82 kL
